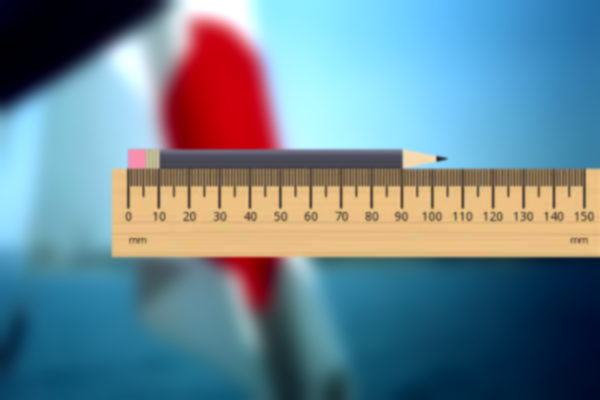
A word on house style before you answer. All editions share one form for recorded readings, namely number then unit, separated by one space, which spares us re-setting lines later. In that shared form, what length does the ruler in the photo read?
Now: 105 mm
